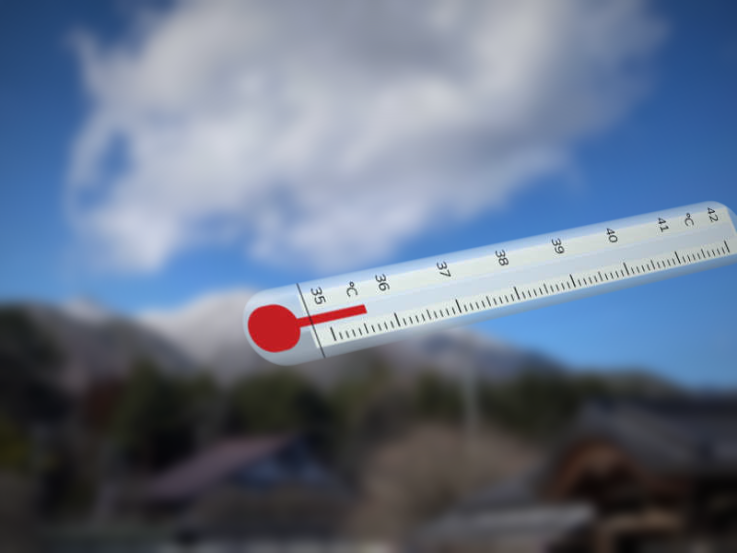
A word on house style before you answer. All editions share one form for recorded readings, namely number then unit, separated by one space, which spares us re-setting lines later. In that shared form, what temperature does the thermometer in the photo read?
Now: 35.6 °C
